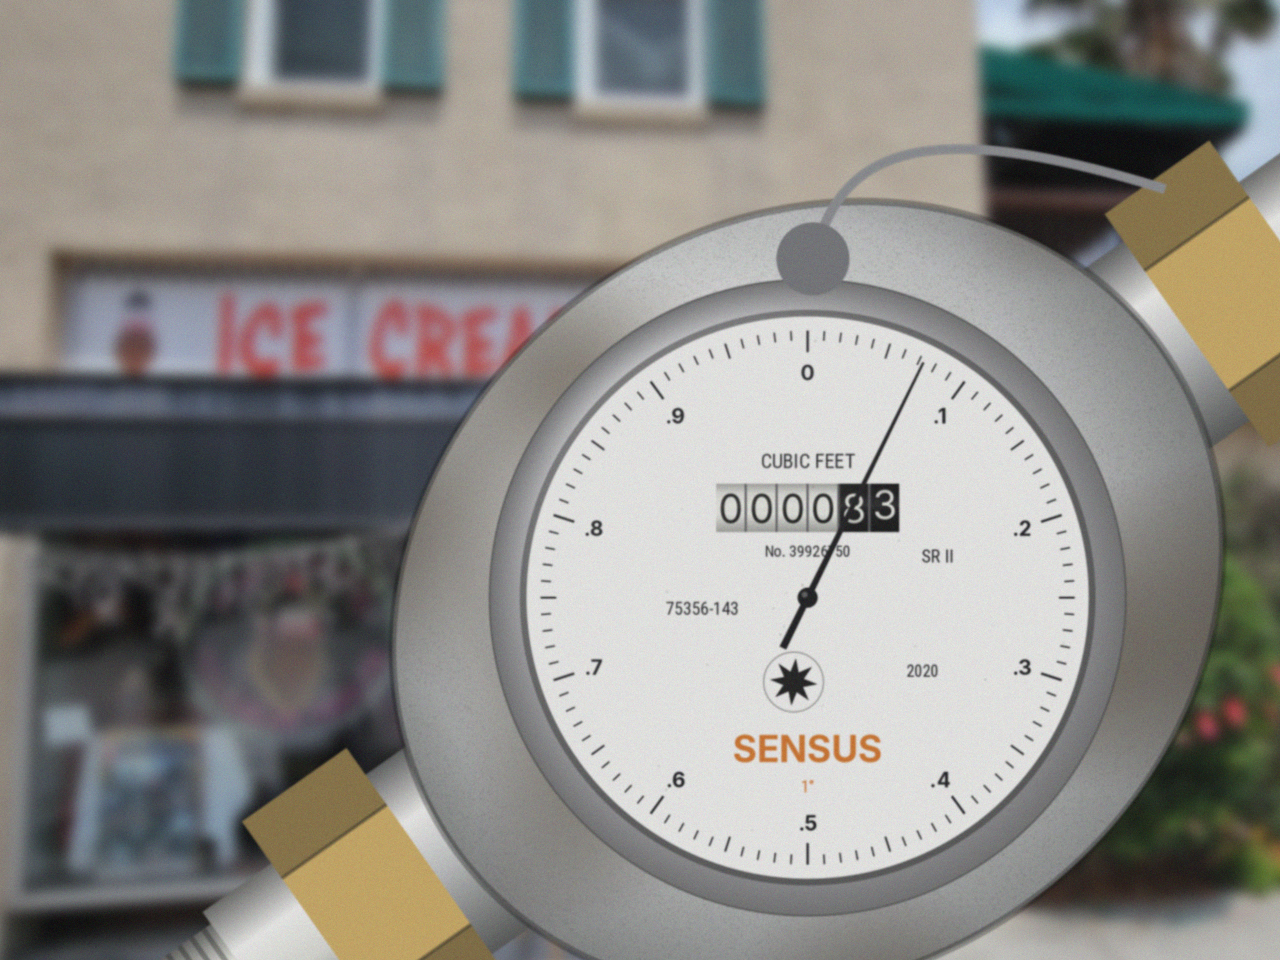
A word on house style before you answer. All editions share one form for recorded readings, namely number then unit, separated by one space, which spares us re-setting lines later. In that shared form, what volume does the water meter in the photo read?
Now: 83.07 ft³
